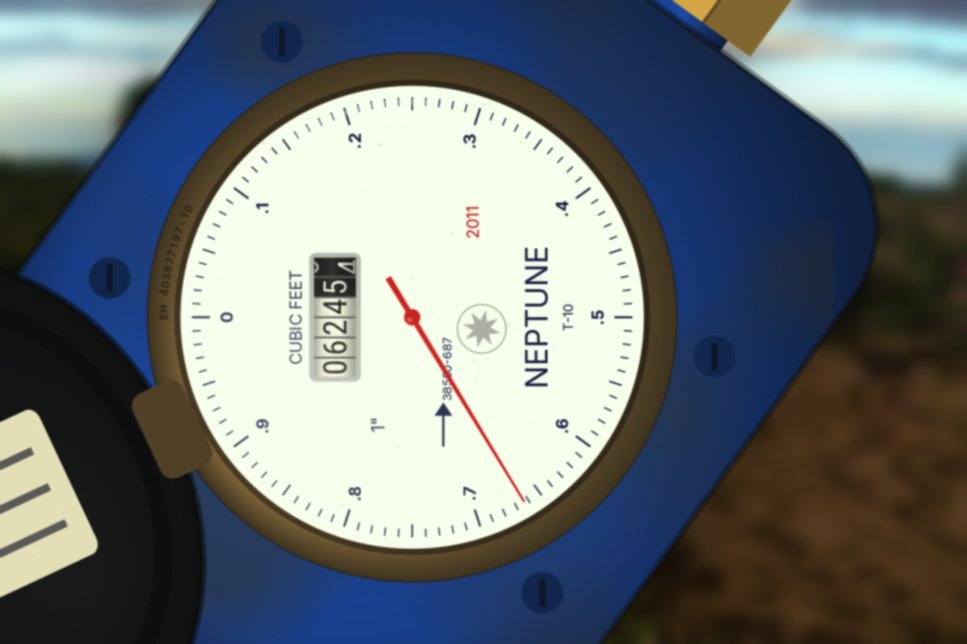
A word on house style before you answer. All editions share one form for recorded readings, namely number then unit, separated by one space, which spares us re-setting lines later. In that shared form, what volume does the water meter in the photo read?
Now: 62453.66 ft³
